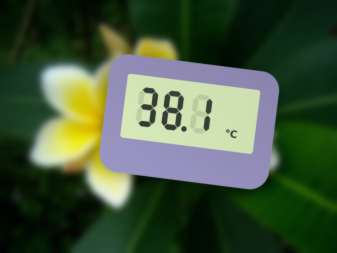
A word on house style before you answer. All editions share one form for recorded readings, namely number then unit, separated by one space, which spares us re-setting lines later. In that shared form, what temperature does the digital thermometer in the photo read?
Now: 38.1 °C
